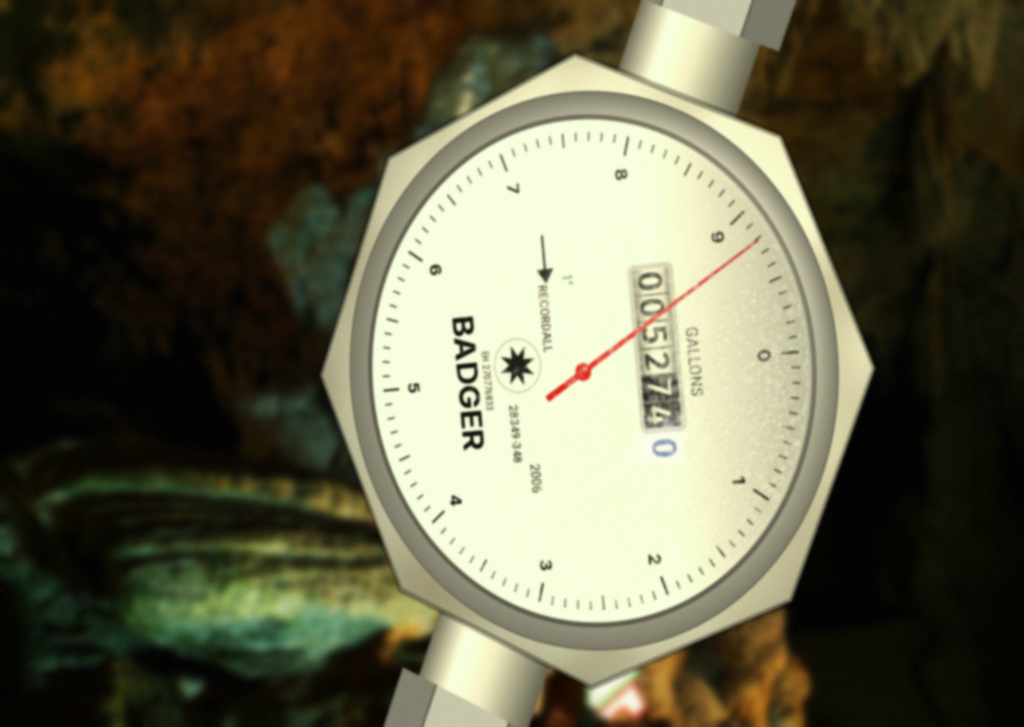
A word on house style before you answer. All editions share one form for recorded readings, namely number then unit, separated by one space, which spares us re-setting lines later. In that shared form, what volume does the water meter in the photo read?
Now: 52739.2 gal
